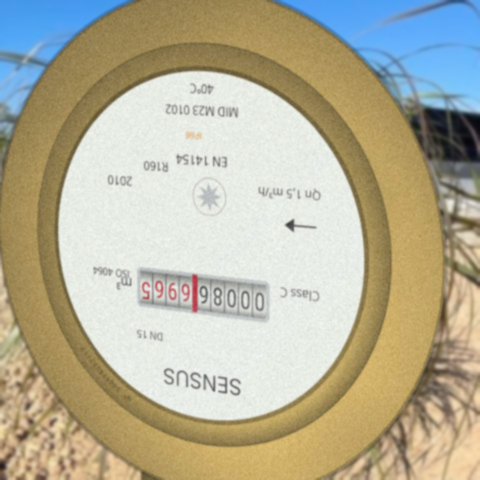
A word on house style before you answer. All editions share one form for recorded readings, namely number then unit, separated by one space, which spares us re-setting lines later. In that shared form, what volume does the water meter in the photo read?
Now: 86.6965 m³
